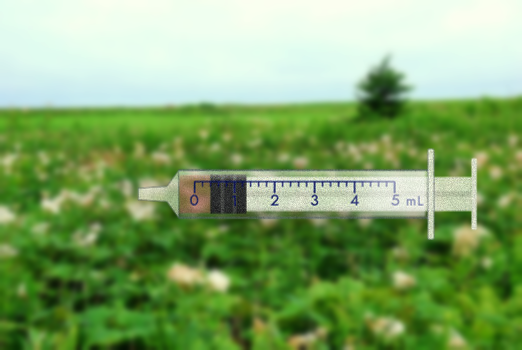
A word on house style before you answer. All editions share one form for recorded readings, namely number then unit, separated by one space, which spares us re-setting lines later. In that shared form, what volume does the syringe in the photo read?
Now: 0.4 mL
